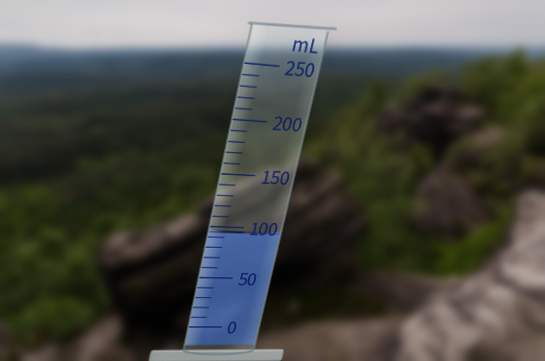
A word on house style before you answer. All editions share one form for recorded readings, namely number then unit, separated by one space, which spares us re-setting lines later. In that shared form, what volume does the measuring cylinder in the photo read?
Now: 95 mL
